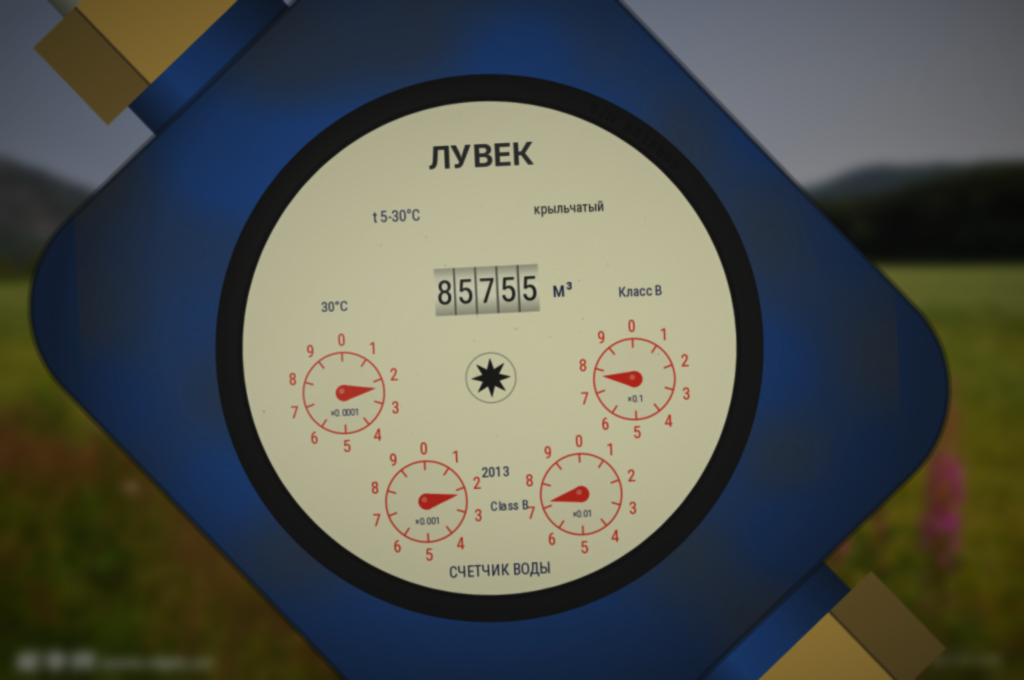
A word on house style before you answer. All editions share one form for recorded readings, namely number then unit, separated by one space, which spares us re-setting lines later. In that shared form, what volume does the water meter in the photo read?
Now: 85755.7722 m³
